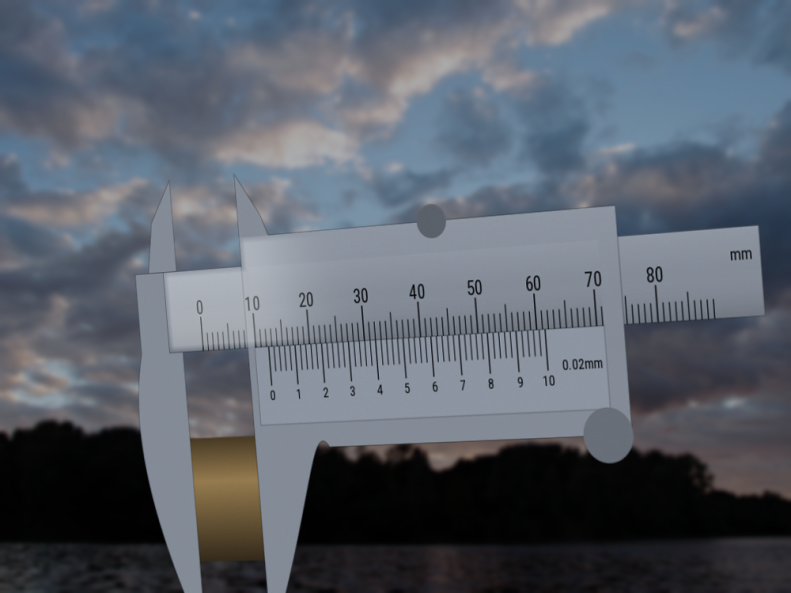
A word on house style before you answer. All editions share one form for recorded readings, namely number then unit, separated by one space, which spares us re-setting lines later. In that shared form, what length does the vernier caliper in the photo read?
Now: 12.4 mm
